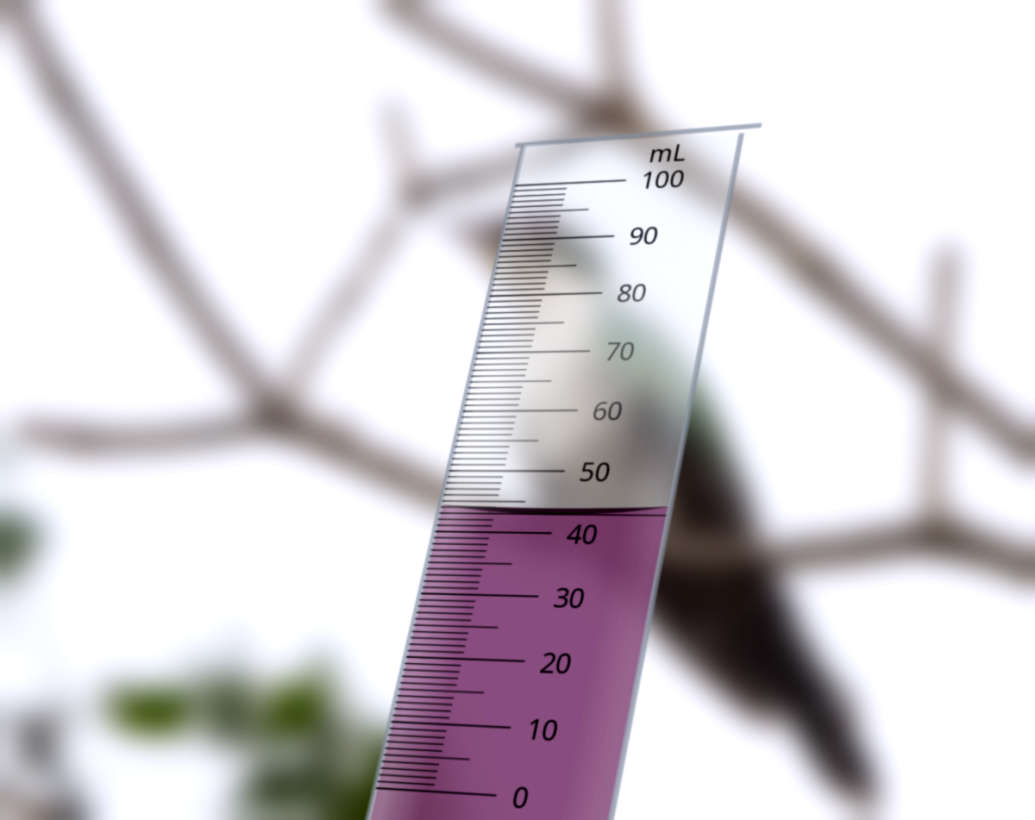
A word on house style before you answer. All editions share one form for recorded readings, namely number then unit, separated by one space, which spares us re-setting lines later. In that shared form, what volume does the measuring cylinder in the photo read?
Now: 43 mL
